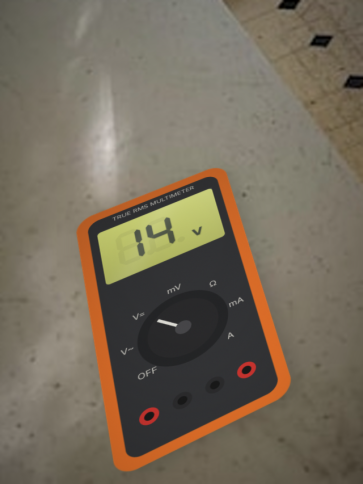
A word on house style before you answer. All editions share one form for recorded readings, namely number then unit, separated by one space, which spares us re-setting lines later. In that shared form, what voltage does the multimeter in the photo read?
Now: 14 V
